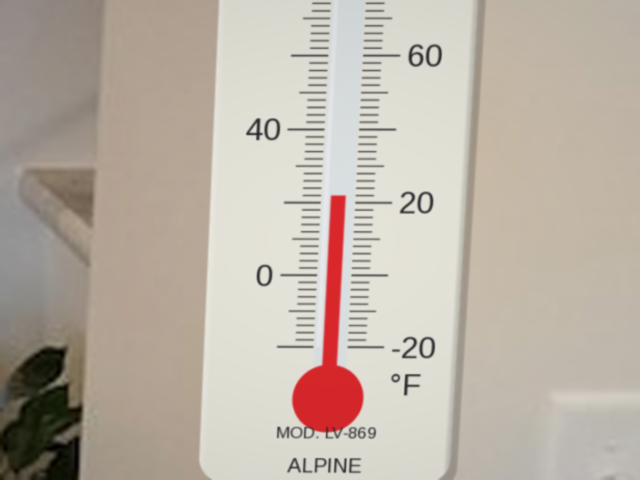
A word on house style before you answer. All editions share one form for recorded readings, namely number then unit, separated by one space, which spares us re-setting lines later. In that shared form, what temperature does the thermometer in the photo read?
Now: 22 °F
